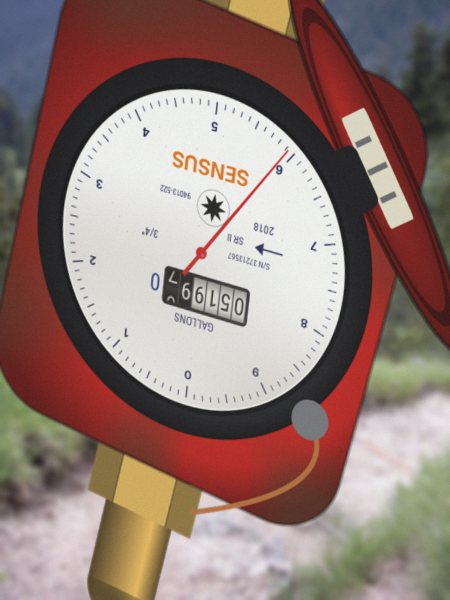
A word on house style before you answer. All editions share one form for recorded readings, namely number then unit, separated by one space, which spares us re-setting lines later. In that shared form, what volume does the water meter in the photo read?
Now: 519965.9 gal
